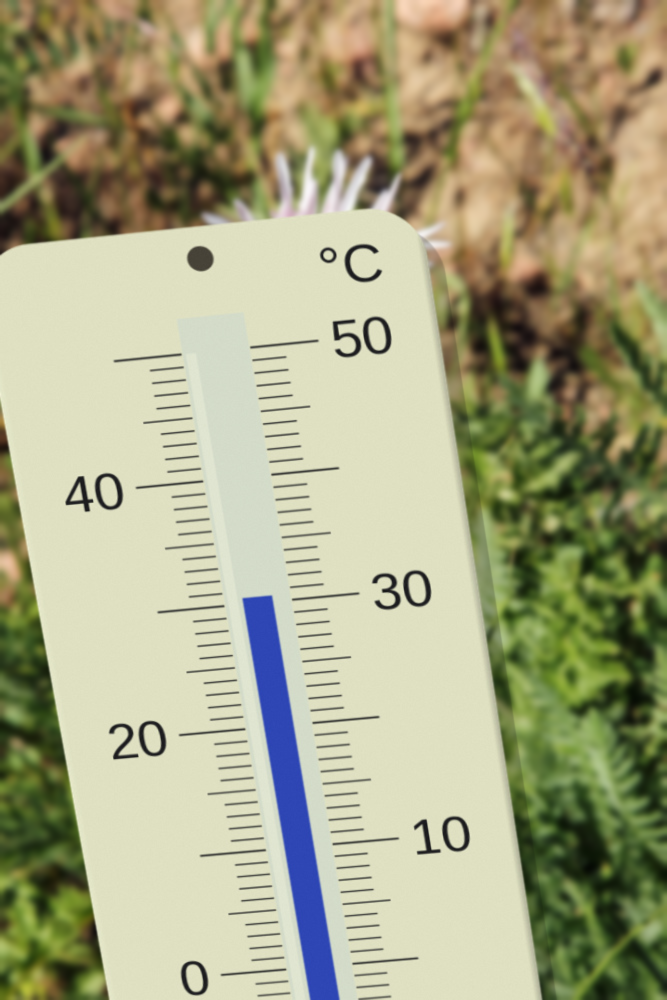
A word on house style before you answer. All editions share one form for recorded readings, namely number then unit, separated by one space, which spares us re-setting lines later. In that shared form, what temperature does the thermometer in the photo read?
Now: 30.5 °C
